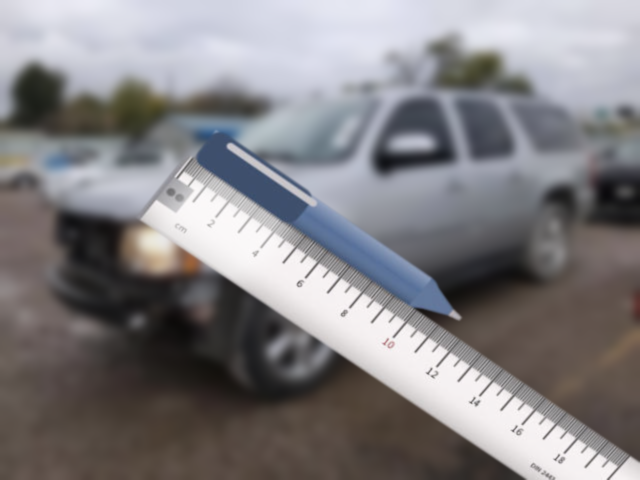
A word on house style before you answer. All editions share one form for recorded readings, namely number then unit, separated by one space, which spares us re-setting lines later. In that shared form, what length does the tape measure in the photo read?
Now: 11.5 cm
